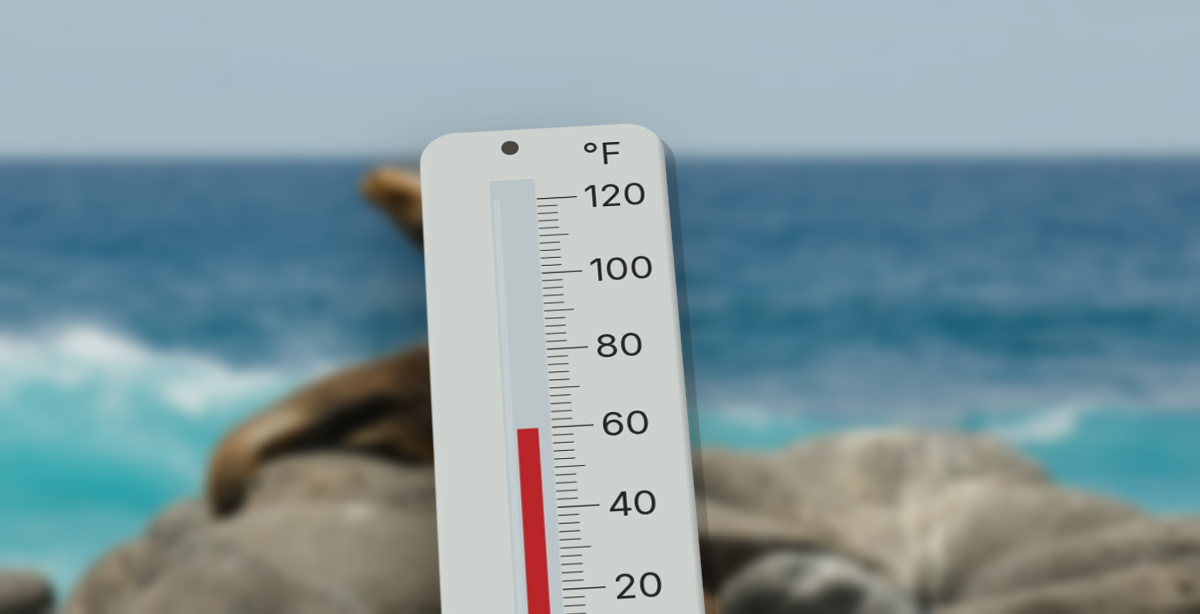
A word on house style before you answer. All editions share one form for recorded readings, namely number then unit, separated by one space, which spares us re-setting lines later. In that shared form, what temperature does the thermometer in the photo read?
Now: 60 °F
